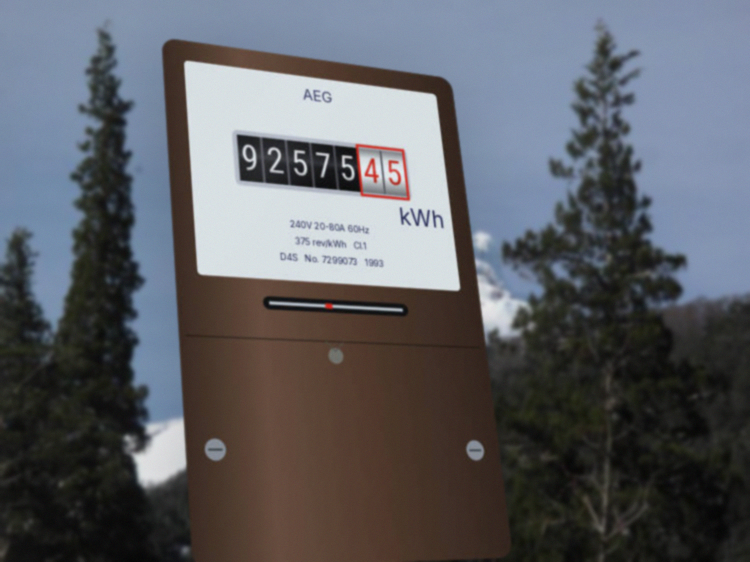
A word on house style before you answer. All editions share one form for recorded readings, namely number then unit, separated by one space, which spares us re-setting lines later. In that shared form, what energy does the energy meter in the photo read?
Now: 92575.45 kWh
